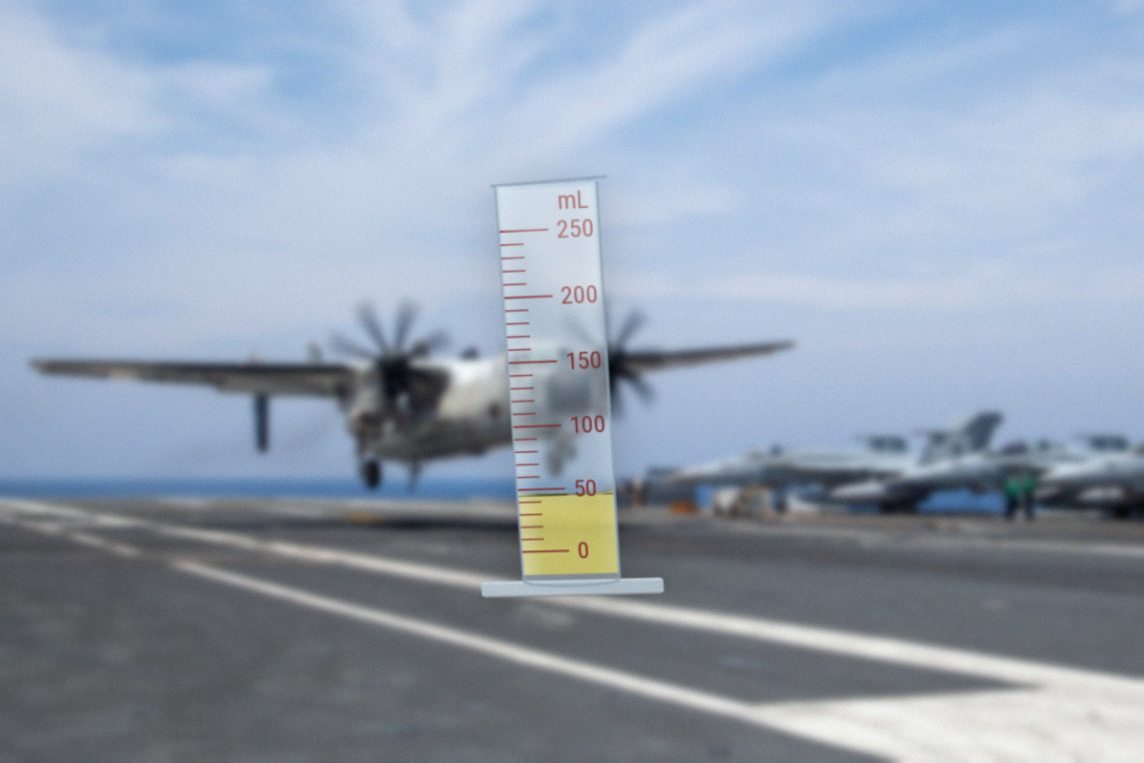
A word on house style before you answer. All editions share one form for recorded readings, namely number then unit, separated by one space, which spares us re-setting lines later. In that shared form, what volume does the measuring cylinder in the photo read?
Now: 45 mL
